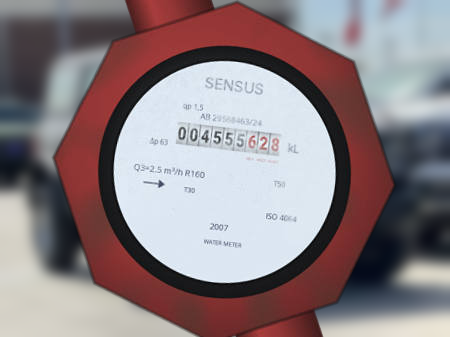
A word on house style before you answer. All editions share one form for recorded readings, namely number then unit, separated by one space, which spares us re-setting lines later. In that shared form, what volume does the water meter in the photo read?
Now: 4555.628 kL
